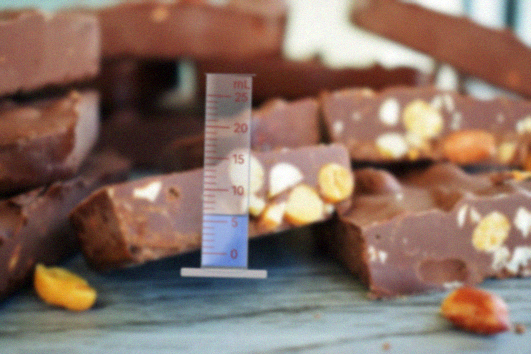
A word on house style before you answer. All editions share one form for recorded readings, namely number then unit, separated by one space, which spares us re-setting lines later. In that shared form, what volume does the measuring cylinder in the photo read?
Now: 6 mL
